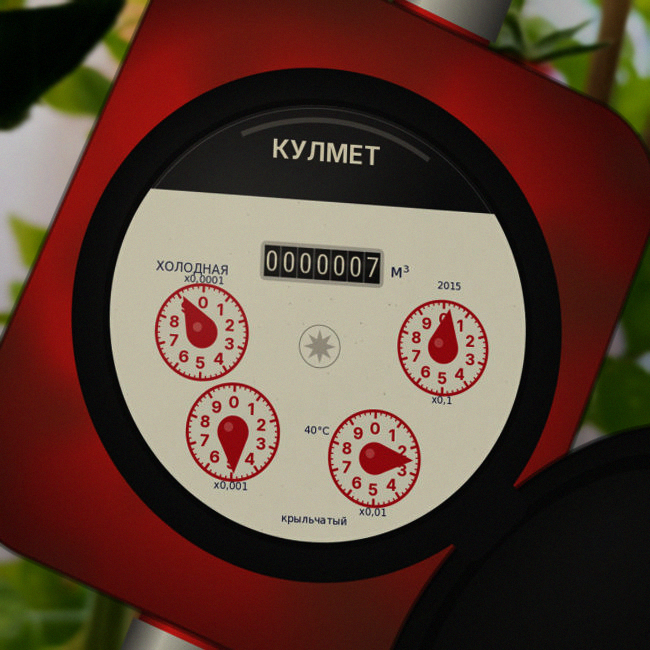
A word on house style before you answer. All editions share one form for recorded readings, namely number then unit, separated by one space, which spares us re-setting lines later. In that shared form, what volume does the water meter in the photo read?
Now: 7.0249 m³
